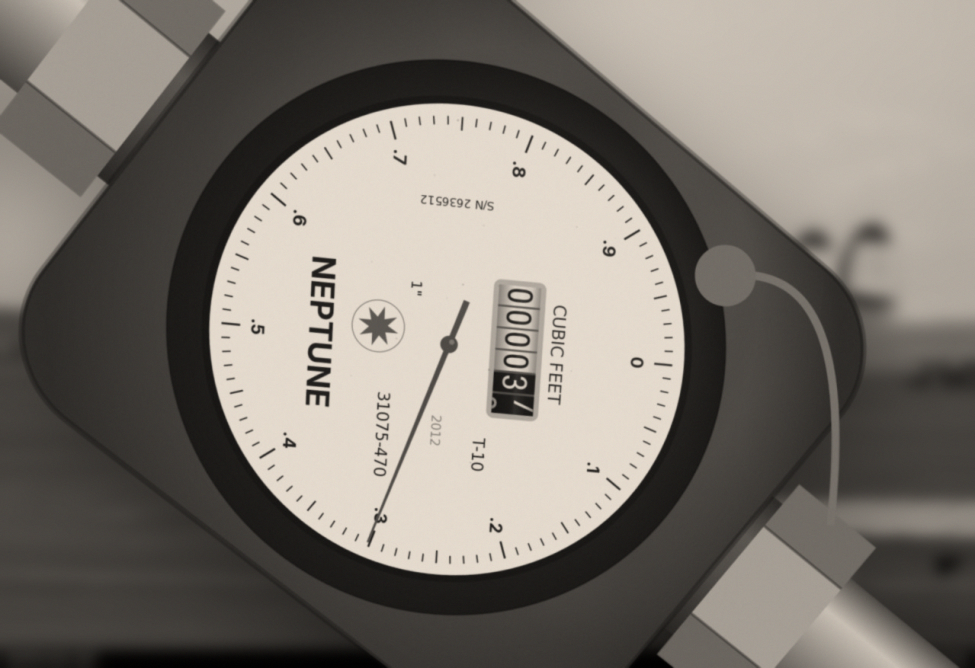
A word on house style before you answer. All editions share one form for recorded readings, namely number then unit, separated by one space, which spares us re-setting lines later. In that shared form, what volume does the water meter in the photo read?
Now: 37.30 ft³
